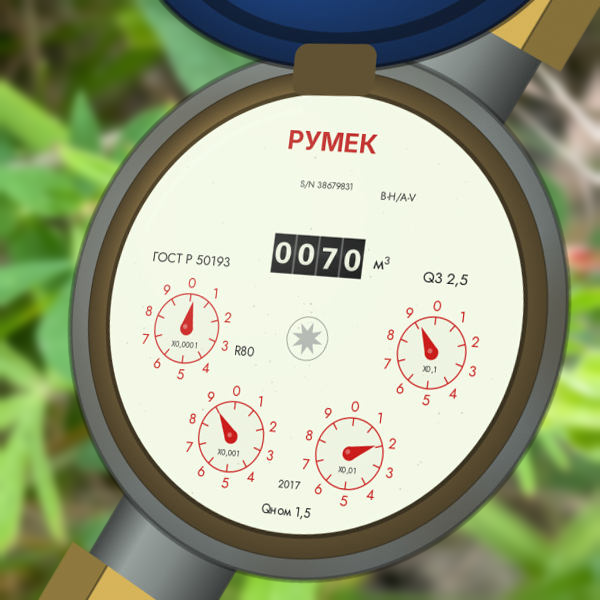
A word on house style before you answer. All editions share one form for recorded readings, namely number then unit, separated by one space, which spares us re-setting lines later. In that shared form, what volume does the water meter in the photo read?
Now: 69.9190 m³
